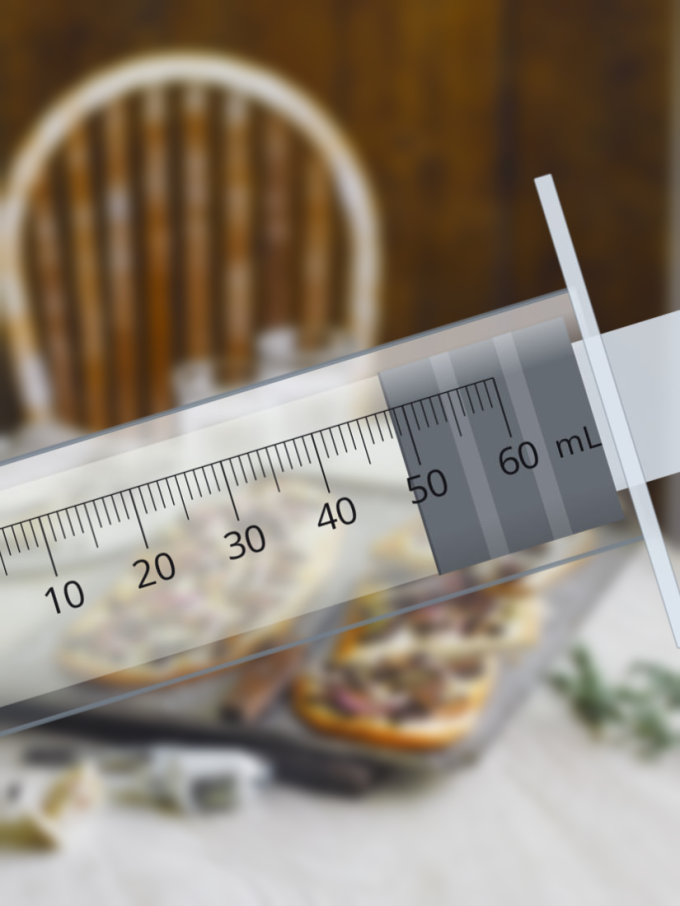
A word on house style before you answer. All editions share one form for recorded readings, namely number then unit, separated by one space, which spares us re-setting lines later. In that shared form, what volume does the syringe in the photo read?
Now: 48.5 mL
